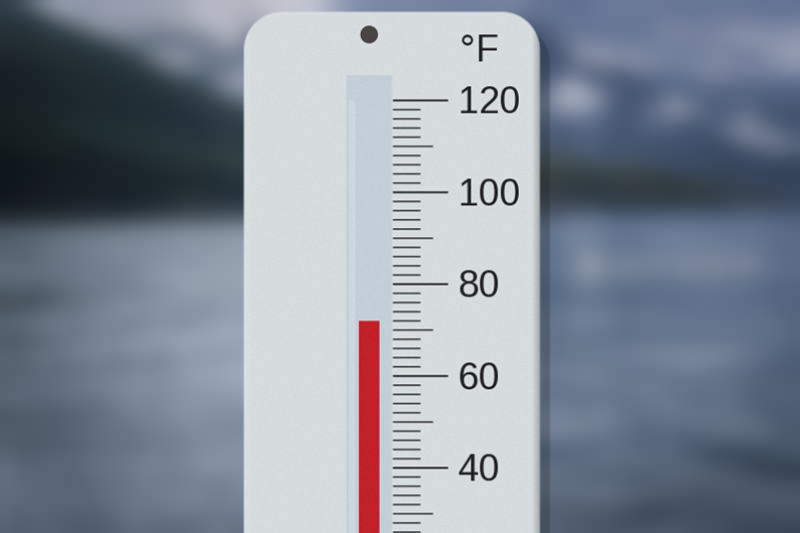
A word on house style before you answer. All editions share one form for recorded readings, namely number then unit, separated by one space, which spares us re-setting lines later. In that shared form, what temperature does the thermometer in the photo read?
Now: 72 °F
